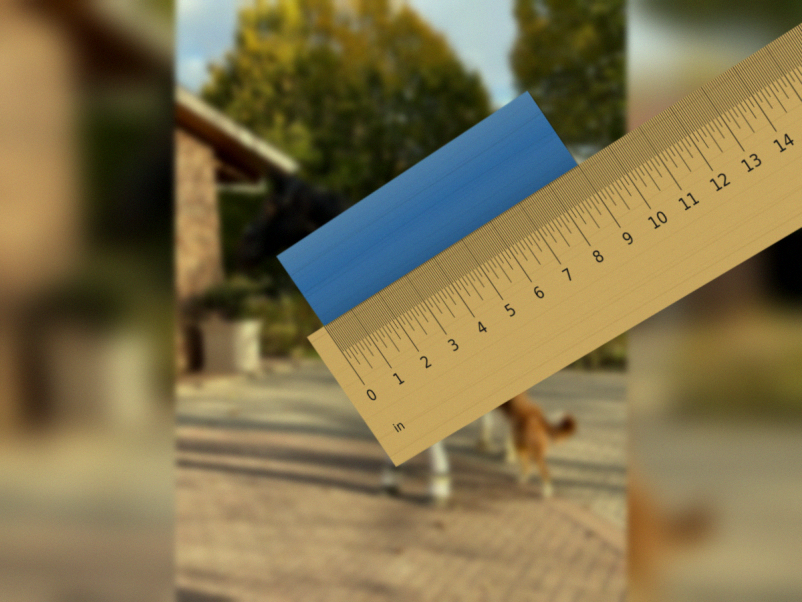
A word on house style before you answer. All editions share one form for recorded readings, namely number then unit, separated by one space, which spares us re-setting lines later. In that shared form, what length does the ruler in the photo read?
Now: 9 in
